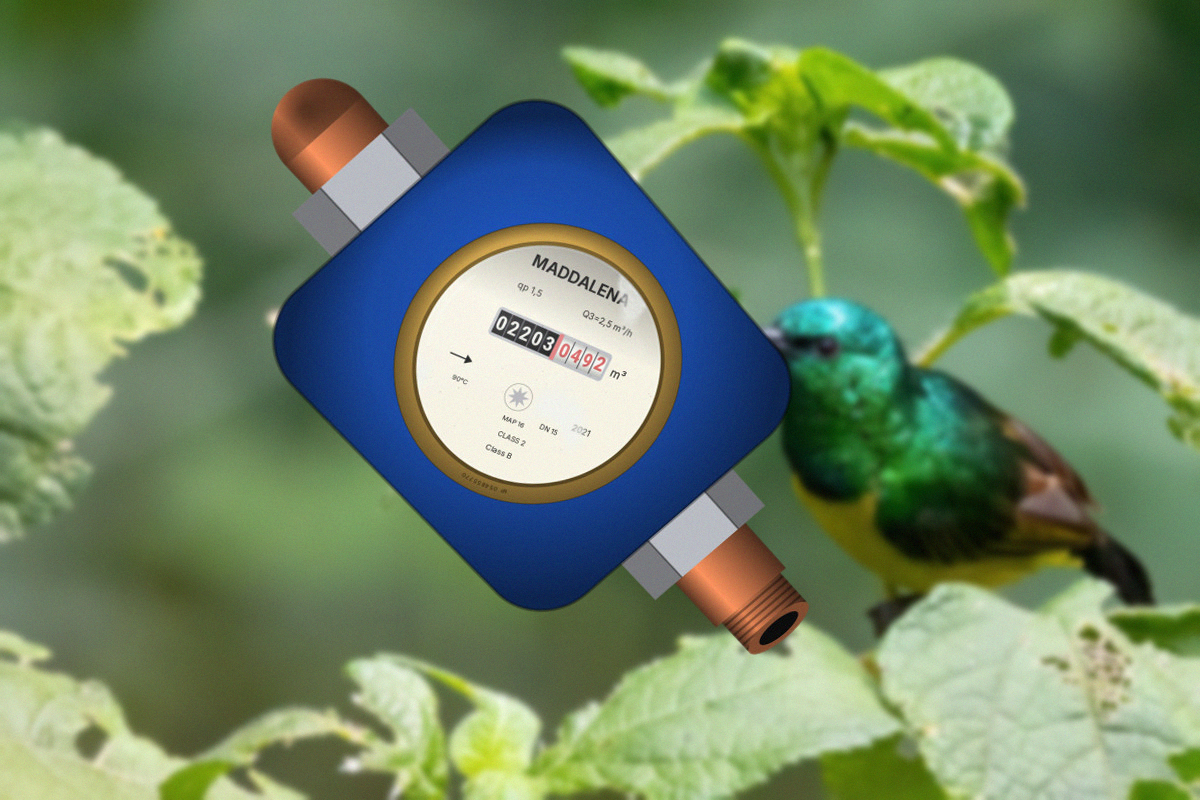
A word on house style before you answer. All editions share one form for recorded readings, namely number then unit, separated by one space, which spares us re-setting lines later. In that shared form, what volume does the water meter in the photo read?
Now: 2203.0492 m³
